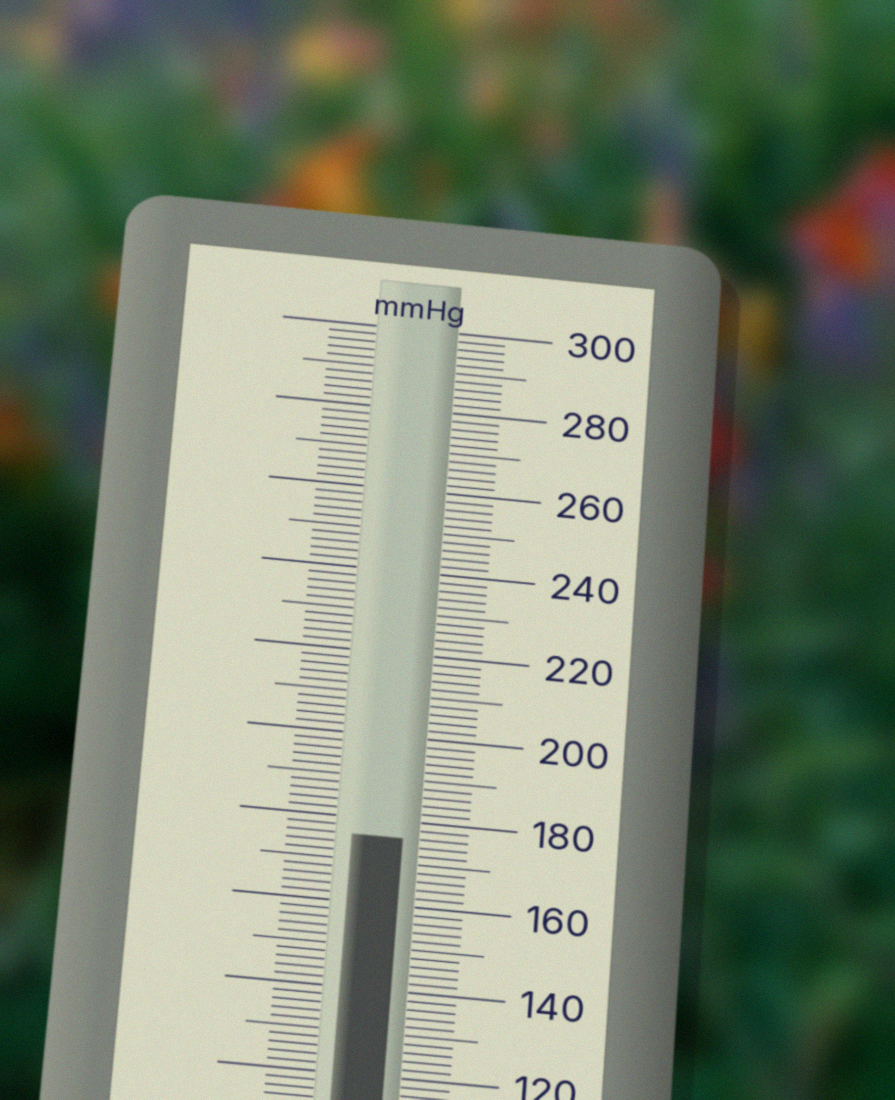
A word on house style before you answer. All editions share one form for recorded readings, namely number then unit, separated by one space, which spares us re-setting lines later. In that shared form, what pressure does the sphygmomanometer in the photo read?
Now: 176 mmHg
